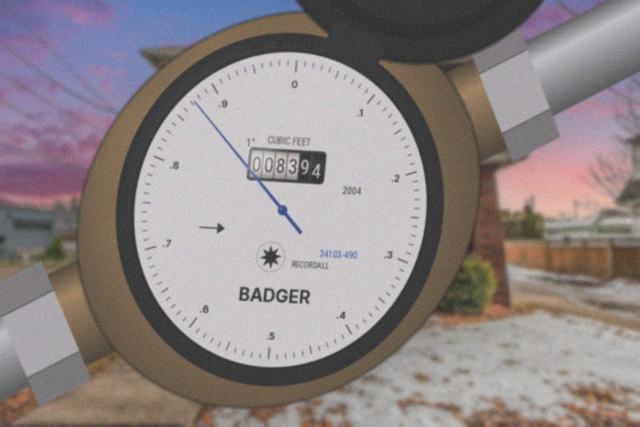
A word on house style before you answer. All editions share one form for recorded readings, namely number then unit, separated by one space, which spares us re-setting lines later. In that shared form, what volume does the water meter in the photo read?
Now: 8393.87 ft³
